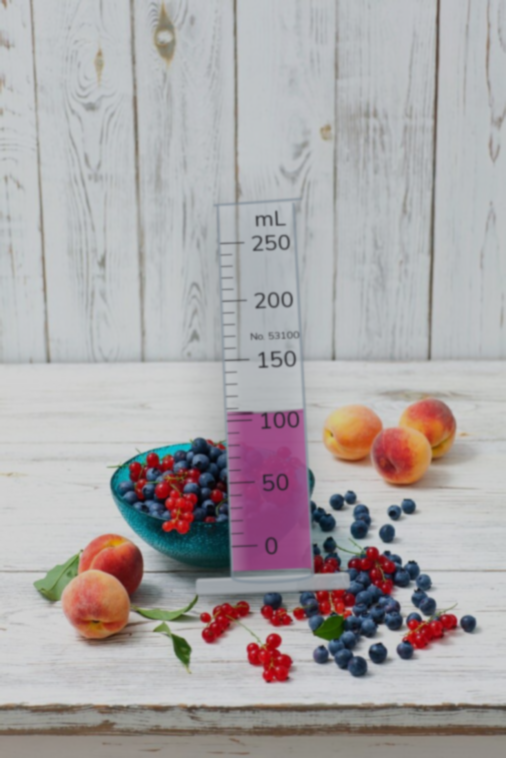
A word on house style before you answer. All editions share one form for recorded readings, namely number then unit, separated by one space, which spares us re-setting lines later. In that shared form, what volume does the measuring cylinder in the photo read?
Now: 105 mL
